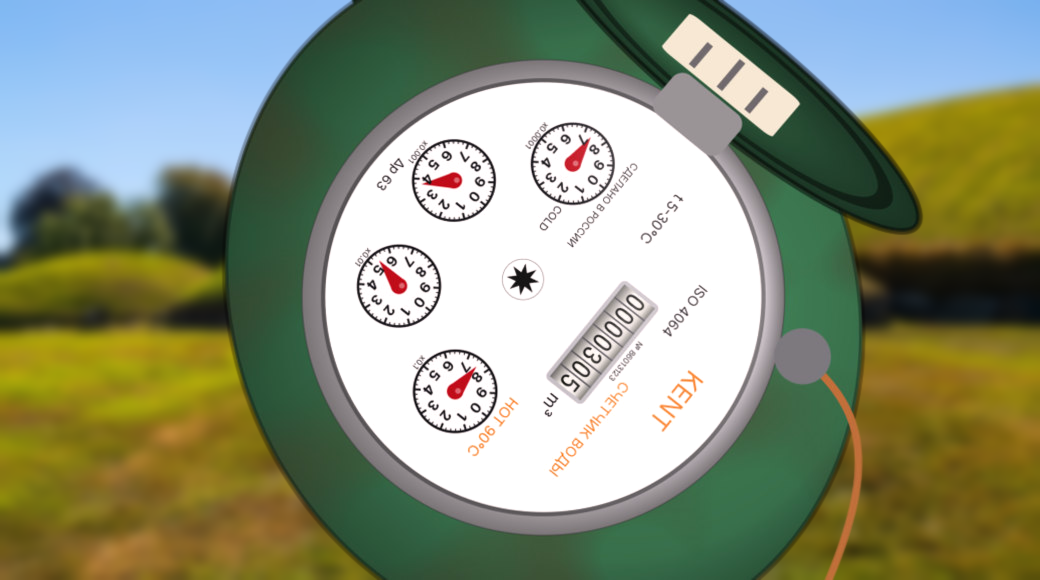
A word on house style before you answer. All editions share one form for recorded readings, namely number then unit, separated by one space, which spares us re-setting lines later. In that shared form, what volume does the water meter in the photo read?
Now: 305.7537 m³
